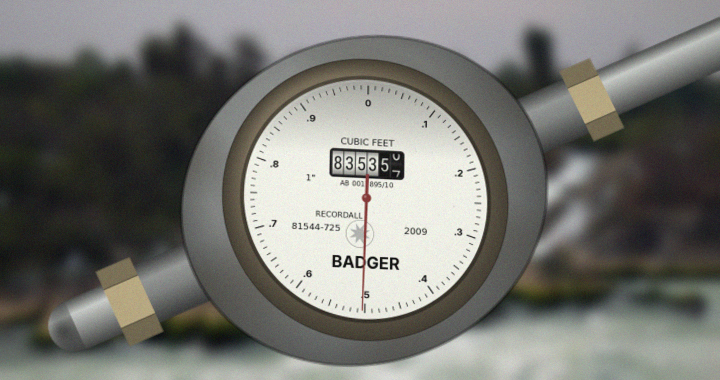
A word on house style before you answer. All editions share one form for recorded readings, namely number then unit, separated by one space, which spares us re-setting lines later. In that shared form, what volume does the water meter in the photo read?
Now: 835356.50 ft³
